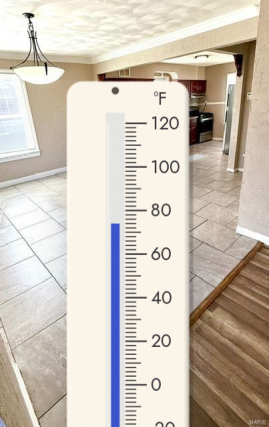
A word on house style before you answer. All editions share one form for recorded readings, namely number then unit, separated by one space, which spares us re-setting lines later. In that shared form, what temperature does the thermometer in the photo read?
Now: 74 °F
